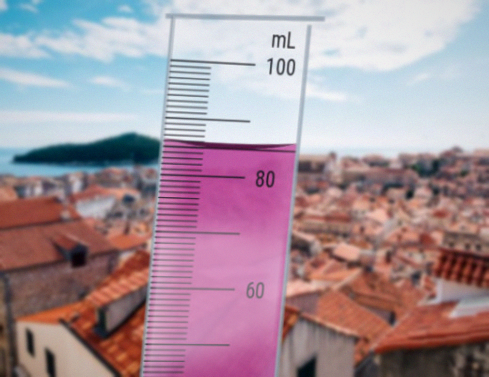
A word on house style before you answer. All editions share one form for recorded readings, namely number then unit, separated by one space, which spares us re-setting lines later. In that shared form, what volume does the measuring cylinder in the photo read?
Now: 85 mL
